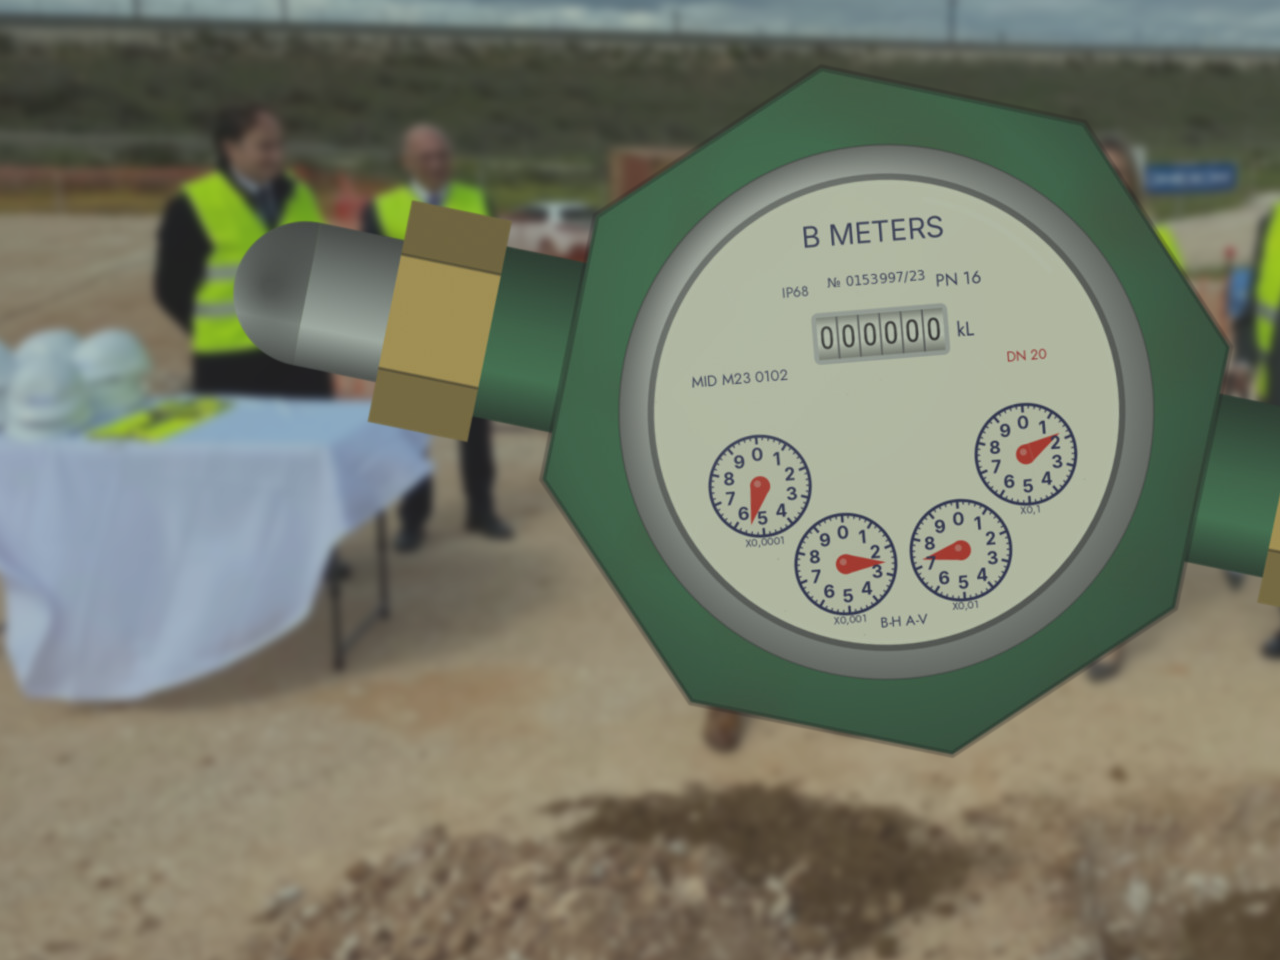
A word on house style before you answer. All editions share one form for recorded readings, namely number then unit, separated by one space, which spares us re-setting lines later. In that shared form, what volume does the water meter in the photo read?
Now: 0.1725 kL
